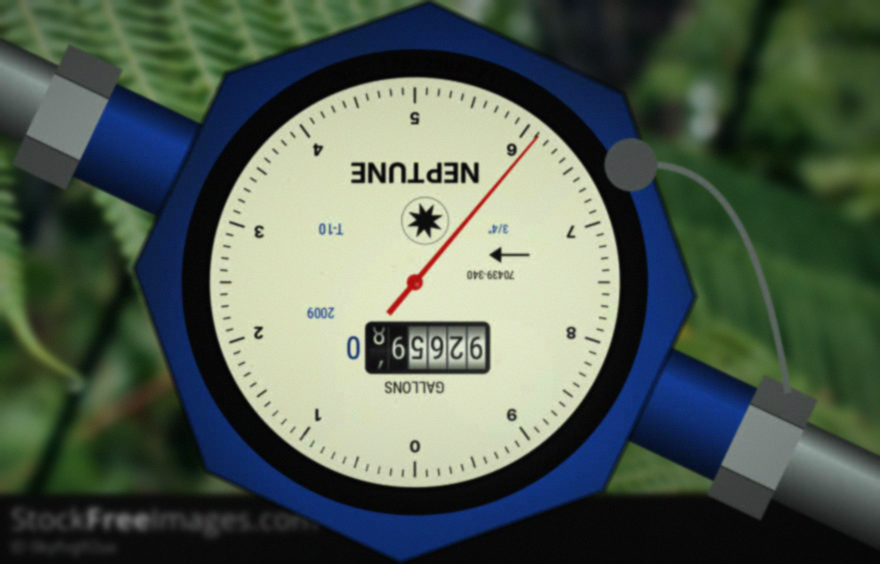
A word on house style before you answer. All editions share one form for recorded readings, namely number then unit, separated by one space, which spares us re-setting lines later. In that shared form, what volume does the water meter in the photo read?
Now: 9265976.1 gal
